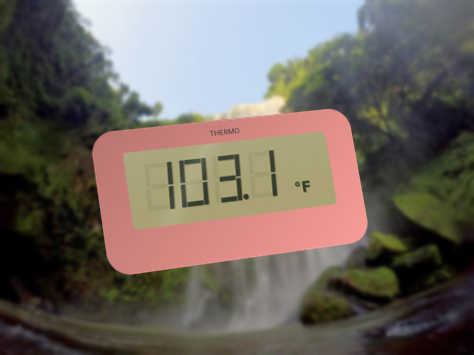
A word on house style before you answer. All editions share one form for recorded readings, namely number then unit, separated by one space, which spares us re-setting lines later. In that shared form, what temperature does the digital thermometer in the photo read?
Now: 103.1 °F
